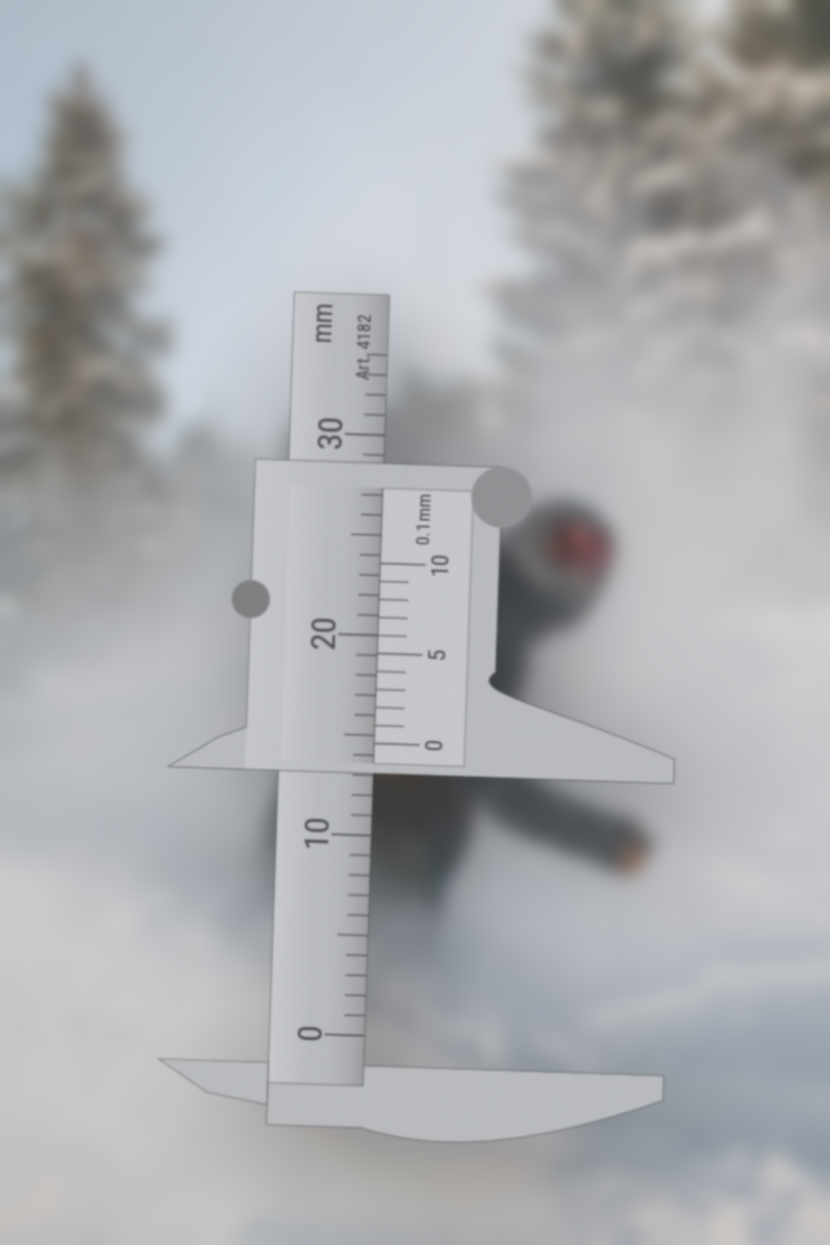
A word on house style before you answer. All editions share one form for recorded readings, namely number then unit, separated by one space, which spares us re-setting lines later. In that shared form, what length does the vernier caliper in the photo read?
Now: 14.6 mm
